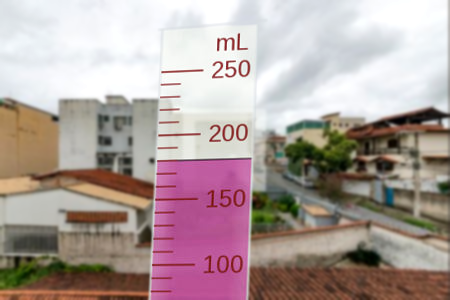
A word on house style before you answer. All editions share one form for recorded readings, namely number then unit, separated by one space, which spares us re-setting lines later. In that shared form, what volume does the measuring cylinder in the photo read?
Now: 180 mL
